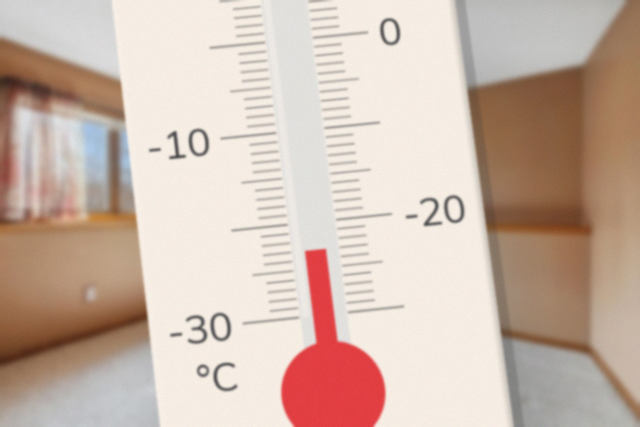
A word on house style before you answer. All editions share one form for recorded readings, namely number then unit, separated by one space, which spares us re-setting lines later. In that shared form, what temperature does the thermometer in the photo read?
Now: -23 °C
